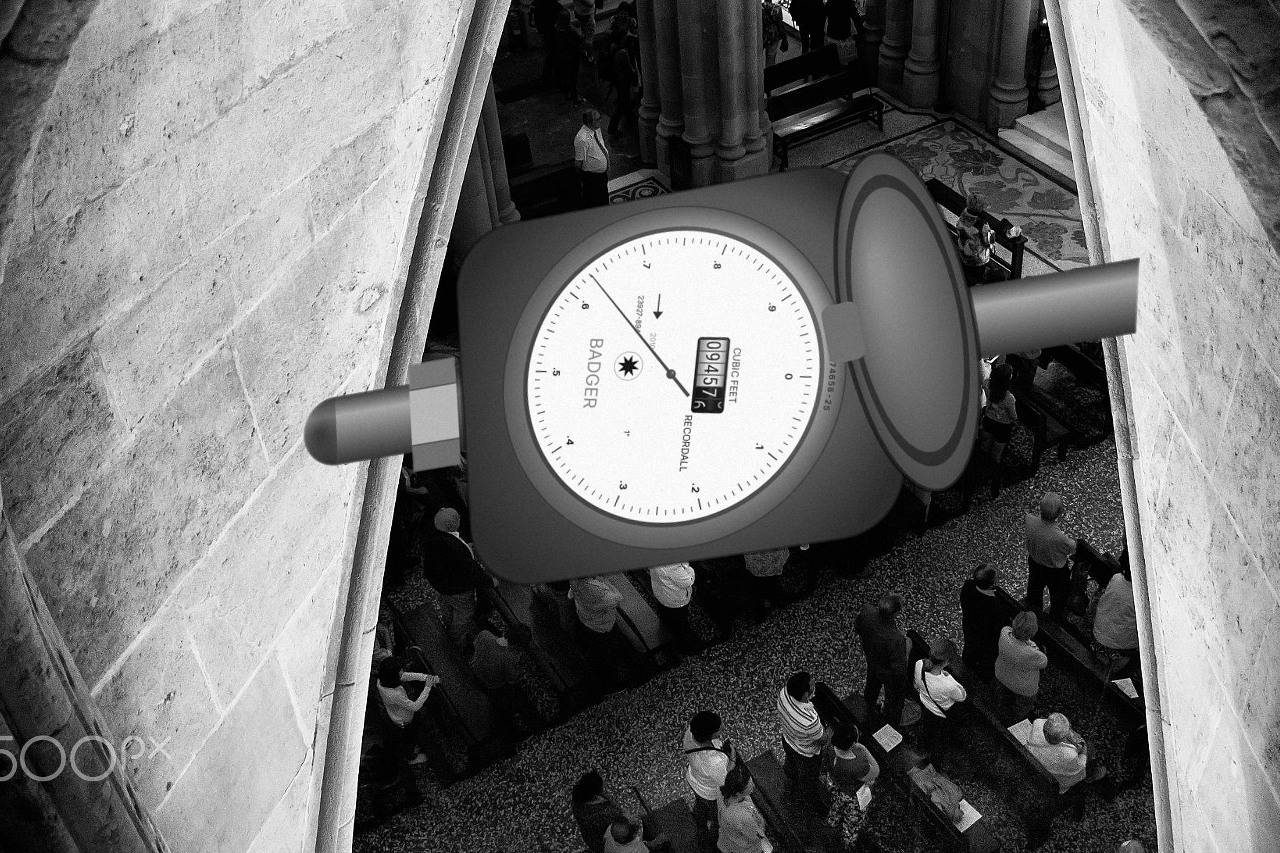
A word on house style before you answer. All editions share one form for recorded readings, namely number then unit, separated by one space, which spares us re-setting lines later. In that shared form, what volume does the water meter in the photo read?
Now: 94575.63 ft³
